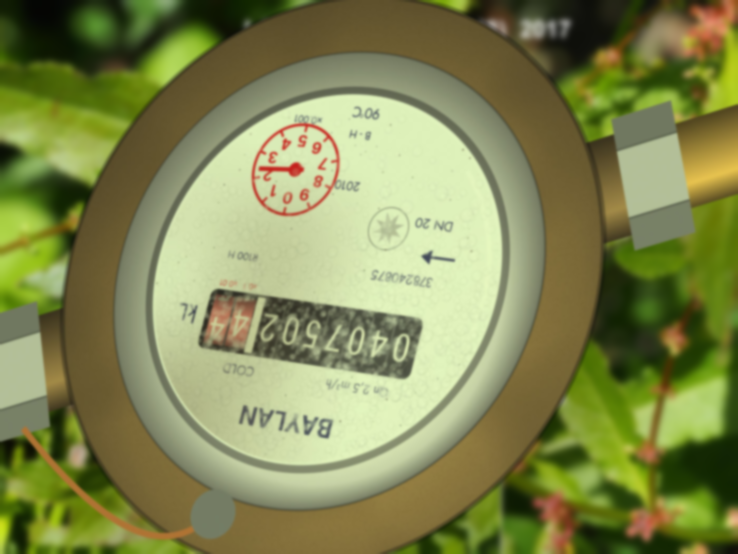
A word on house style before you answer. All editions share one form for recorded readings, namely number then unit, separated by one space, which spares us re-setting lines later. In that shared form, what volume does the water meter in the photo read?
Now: 407502.442 kL
